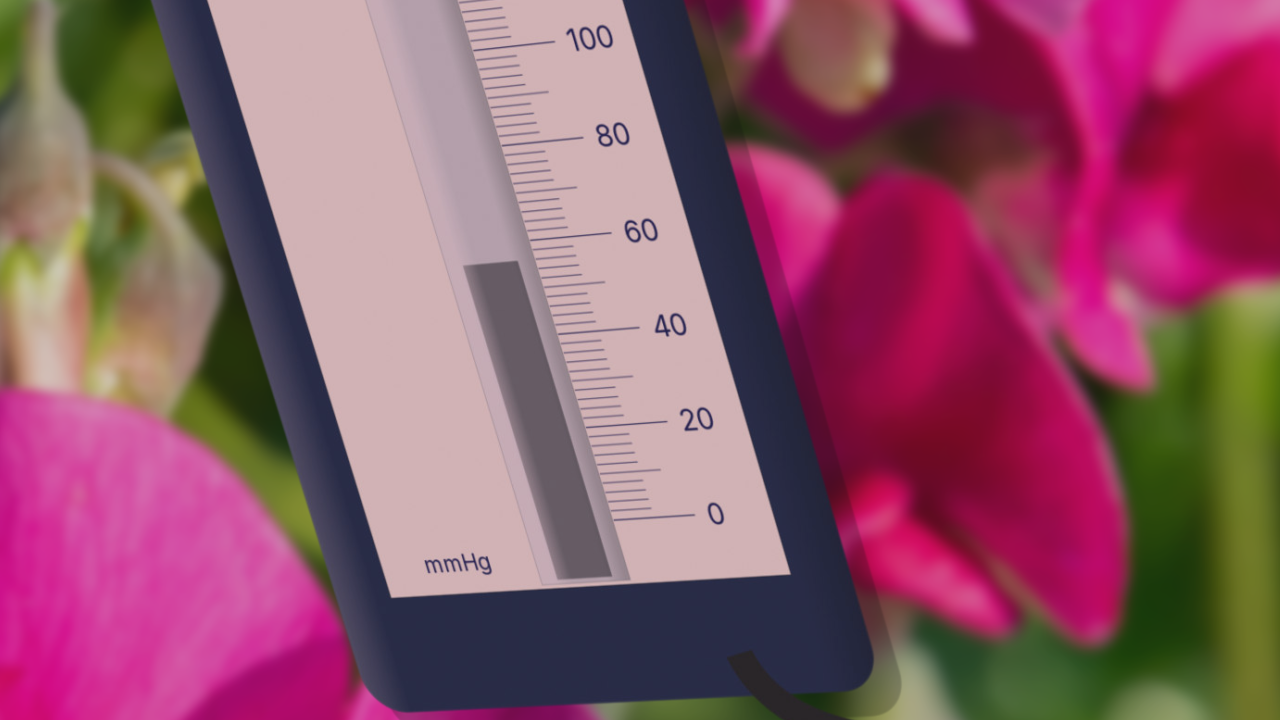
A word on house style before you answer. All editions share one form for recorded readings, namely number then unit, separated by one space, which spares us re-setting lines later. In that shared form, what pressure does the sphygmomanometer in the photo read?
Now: 56 mmHg
